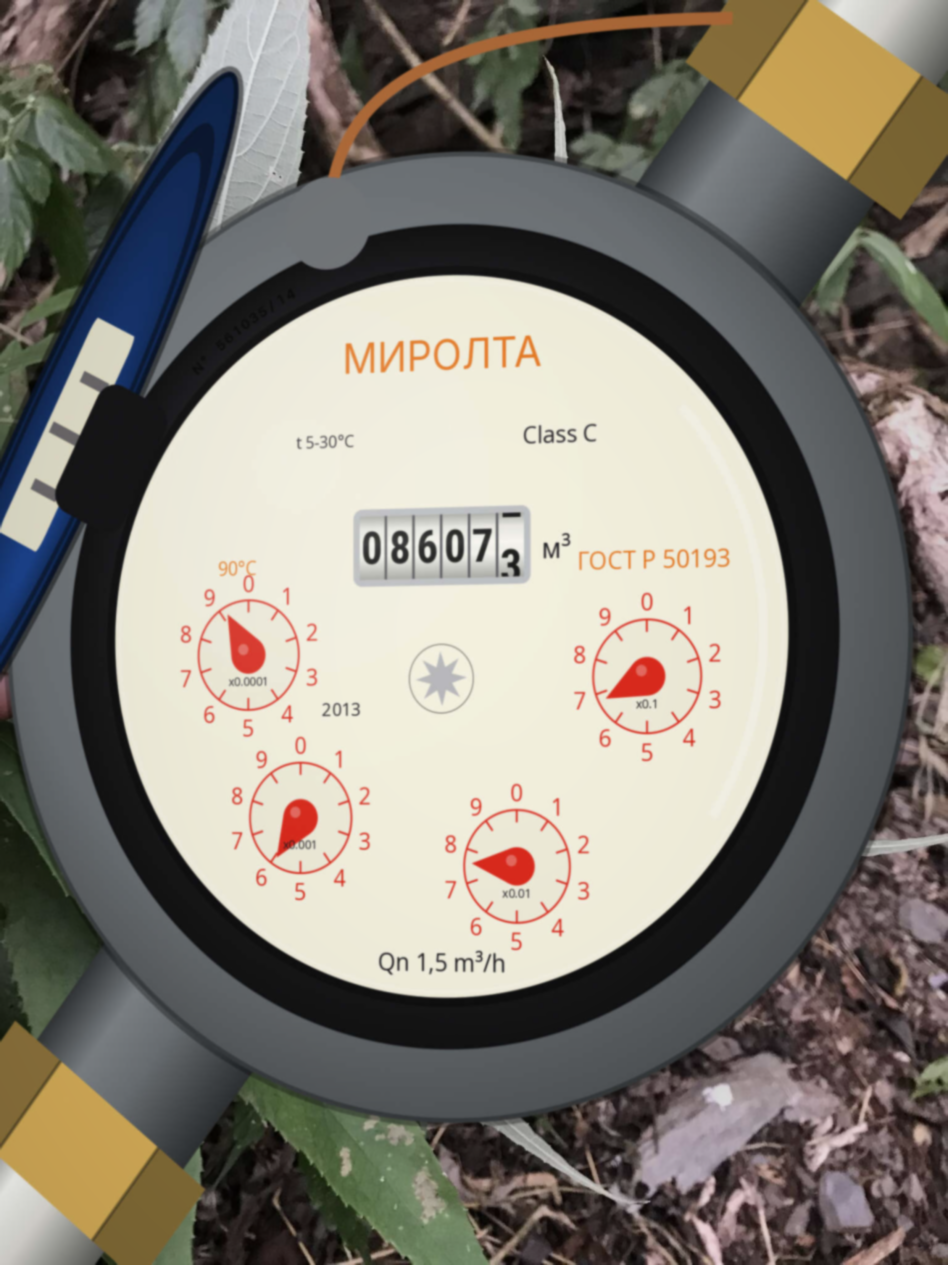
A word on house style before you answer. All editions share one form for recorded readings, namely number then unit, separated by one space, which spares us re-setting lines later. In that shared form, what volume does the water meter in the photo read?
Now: 86072.6759 m³
